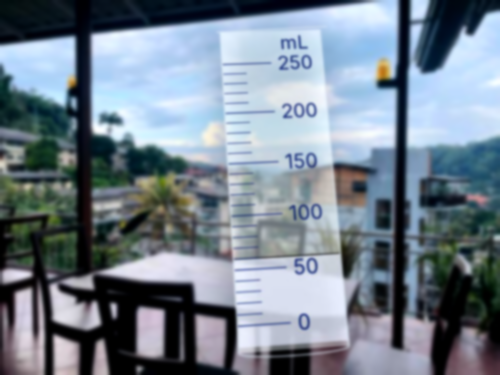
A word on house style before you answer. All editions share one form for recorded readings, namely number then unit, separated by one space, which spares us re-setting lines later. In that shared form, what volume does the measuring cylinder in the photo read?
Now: 60 mL
